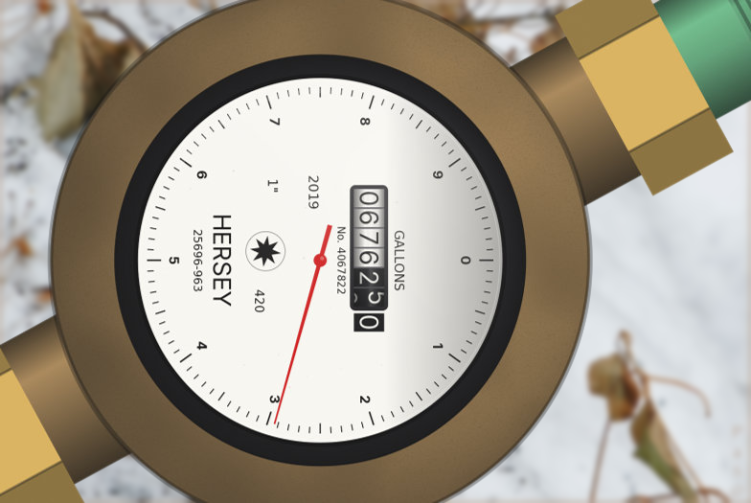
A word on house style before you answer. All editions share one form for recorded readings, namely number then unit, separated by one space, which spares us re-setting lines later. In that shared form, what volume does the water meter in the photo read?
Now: 676252.9 gal
